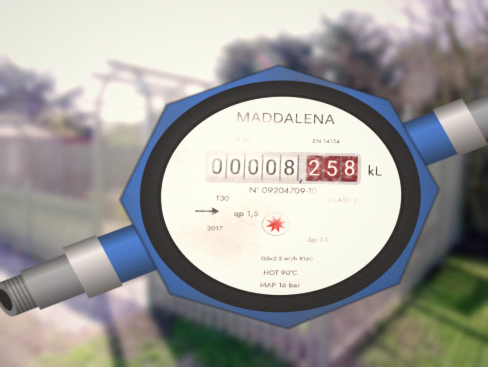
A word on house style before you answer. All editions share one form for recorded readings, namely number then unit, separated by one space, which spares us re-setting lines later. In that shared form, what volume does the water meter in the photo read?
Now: 8.258 kL
